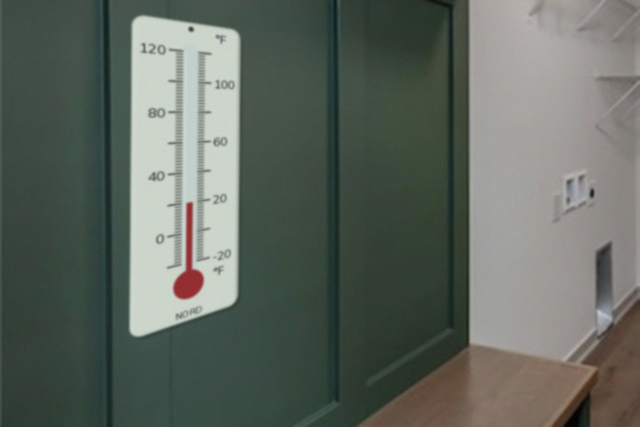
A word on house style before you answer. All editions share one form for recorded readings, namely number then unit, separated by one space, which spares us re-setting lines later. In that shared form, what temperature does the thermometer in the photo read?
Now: 20 °F
